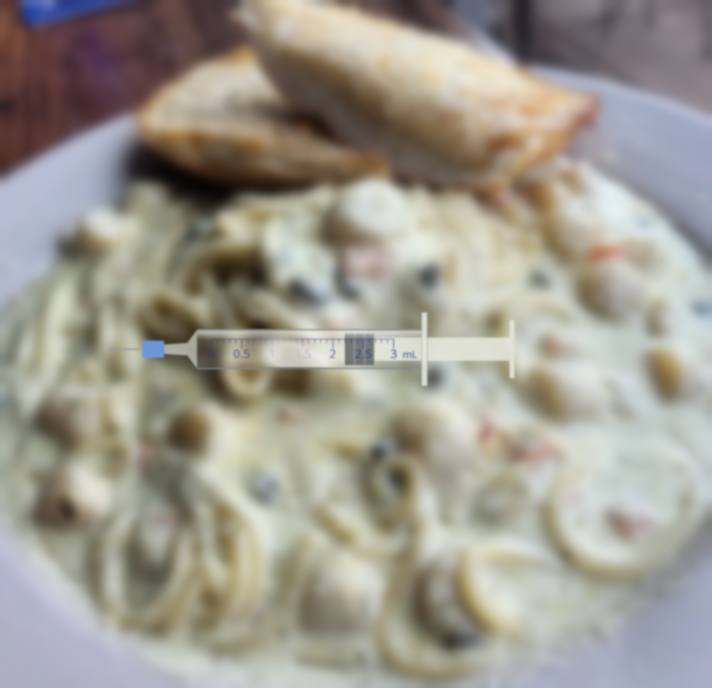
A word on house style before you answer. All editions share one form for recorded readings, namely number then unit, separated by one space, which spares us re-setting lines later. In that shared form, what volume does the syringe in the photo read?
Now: 2.2 mL
